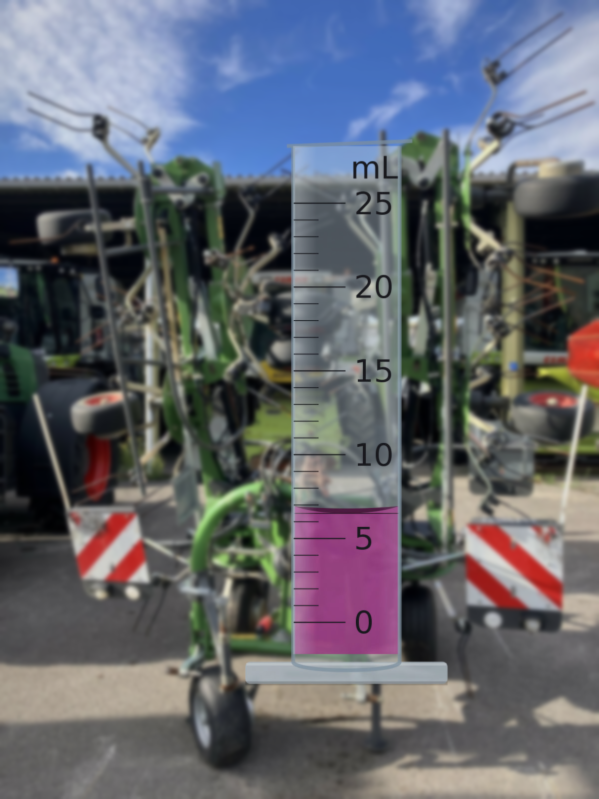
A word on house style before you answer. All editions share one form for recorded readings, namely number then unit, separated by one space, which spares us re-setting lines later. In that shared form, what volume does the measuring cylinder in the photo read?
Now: 6.5 mL
